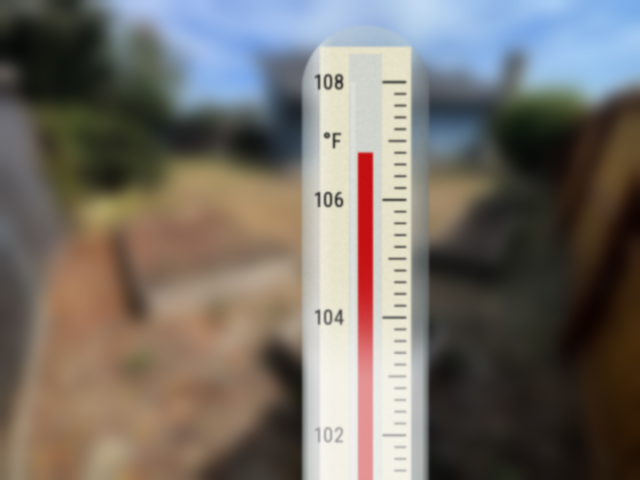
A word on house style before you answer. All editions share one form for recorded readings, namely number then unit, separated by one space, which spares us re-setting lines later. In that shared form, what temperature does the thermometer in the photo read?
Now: 106.8 °F
